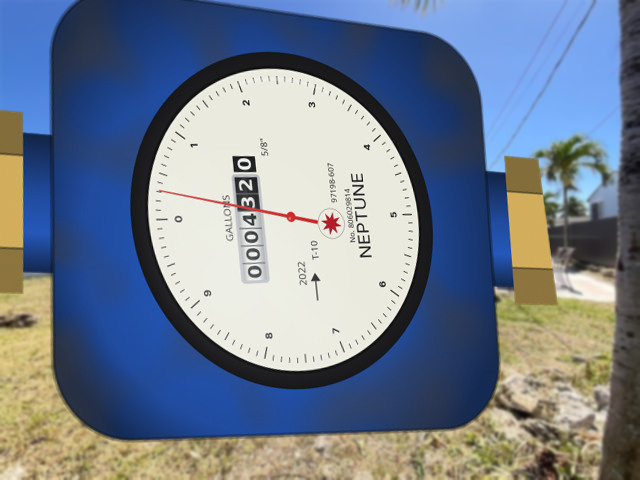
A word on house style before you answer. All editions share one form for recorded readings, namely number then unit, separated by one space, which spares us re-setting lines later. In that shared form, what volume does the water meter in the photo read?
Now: 4320.3 gal
